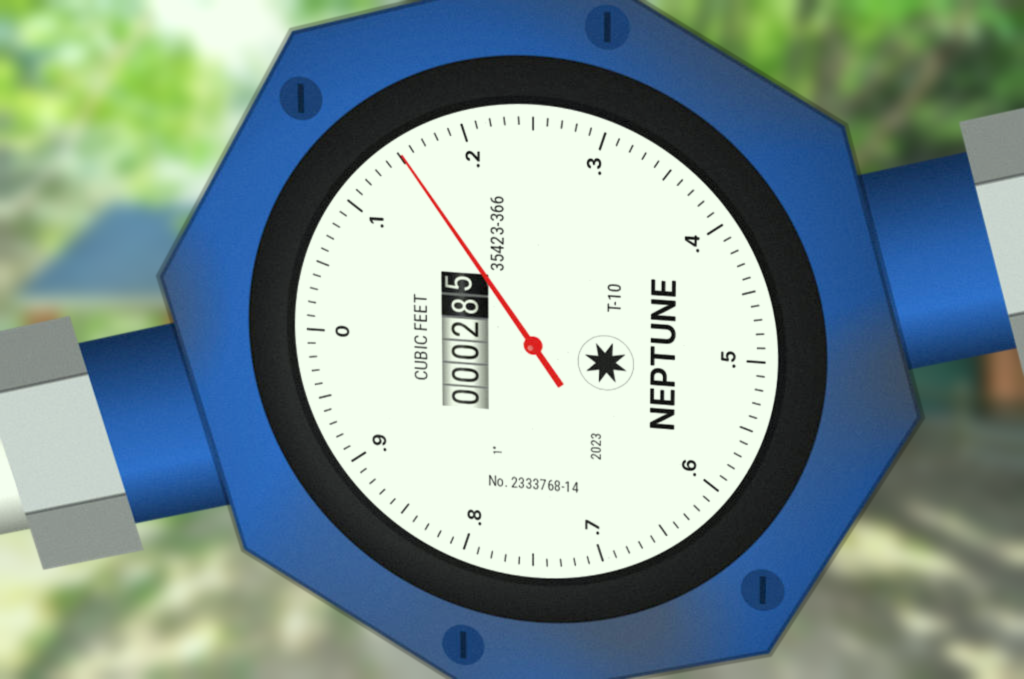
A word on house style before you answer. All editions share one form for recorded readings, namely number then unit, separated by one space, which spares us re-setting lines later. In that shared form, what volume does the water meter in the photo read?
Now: 285.15 ft³
